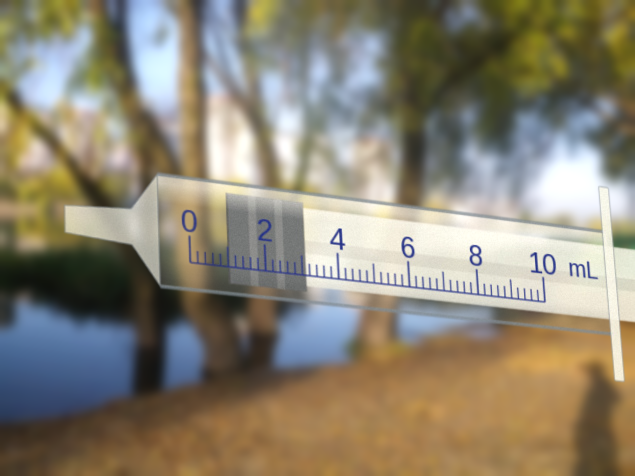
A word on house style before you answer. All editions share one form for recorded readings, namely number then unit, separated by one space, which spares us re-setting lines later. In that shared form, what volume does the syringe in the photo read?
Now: 1 mL
